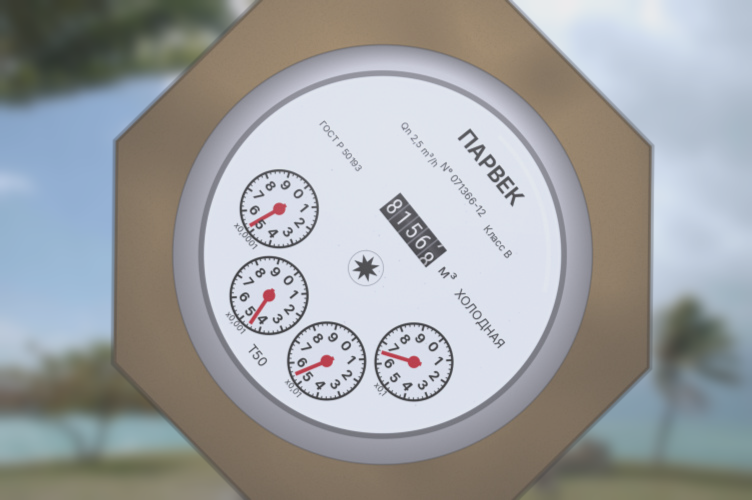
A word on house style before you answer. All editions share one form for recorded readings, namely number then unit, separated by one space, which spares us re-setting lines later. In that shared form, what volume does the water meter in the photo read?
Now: 81567.6545 m³
